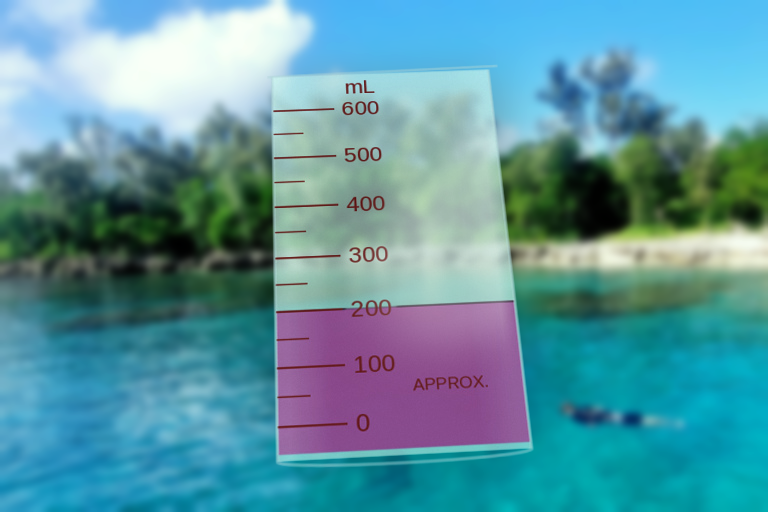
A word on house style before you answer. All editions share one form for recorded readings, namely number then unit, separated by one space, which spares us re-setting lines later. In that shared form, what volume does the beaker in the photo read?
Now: 200 mL
